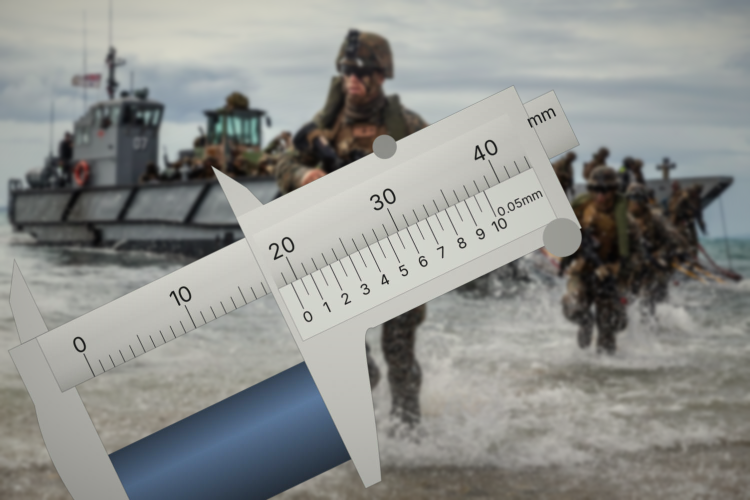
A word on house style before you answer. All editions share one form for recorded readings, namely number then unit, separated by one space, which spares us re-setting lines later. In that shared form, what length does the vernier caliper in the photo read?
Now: 19.4 mm
